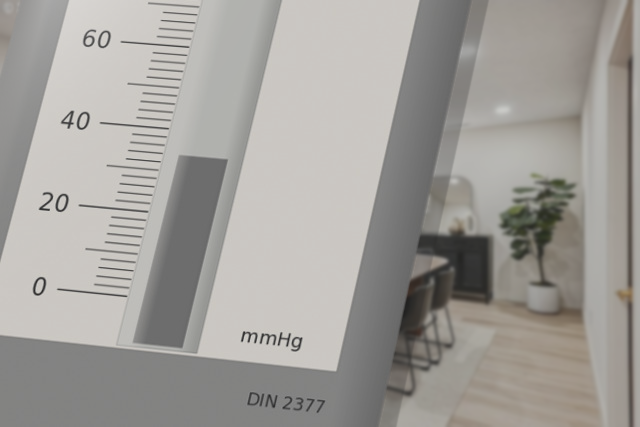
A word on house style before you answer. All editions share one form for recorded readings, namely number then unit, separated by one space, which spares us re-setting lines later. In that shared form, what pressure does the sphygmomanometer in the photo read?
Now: 34 mmHg
